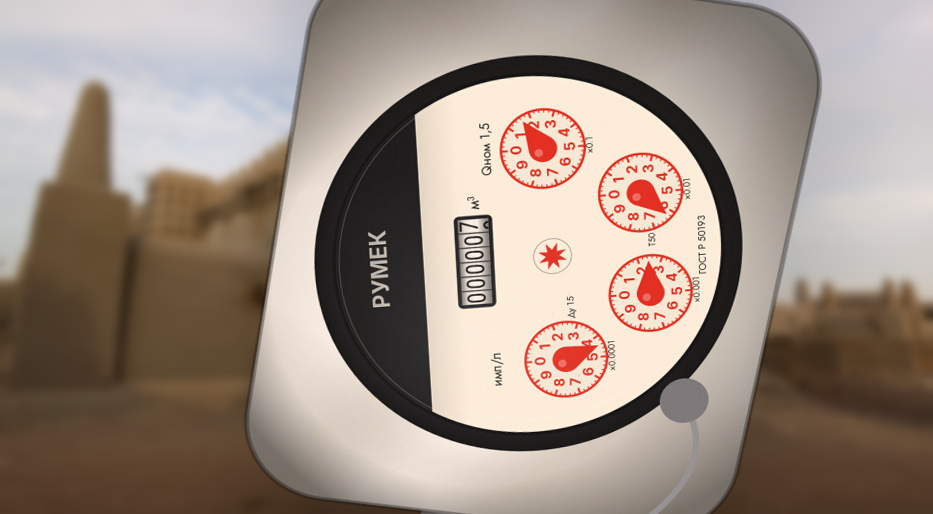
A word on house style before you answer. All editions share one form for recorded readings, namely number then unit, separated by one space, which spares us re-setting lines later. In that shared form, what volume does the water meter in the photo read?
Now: 7.1624 m³
